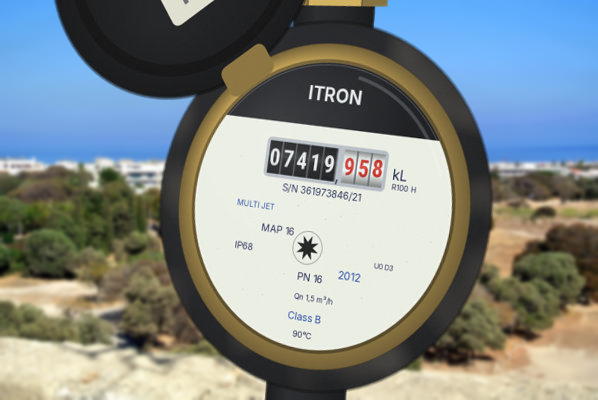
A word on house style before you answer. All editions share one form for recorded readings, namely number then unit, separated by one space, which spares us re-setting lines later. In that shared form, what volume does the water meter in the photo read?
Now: 7419.958 kL
